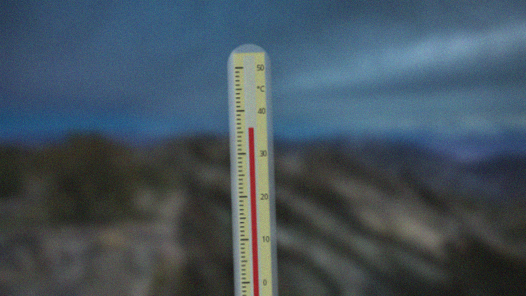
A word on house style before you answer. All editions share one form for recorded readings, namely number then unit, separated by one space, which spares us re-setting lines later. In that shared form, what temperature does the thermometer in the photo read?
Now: 36 °C
